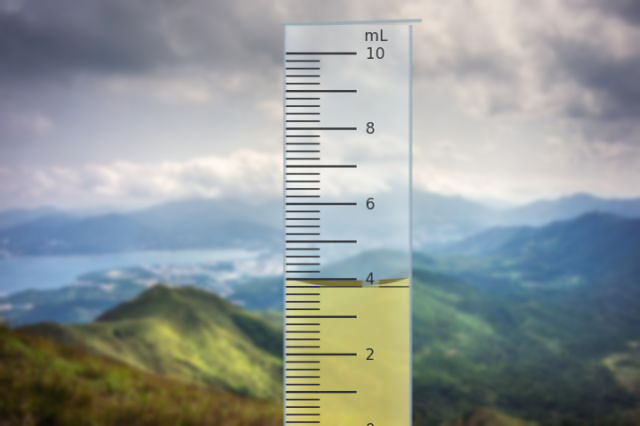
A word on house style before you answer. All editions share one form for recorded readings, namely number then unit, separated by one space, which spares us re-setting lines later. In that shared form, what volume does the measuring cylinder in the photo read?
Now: 3.8 mL
